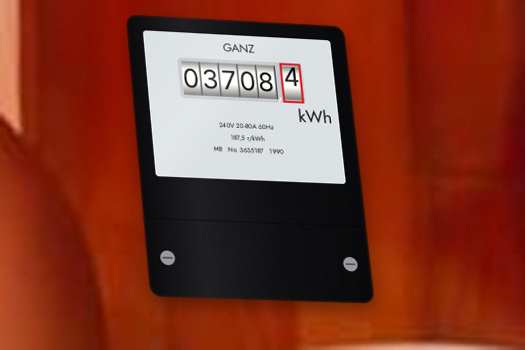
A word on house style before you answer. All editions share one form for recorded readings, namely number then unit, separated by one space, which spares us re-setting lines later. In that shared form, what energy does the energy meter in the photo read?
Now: 3708.4 kWh
